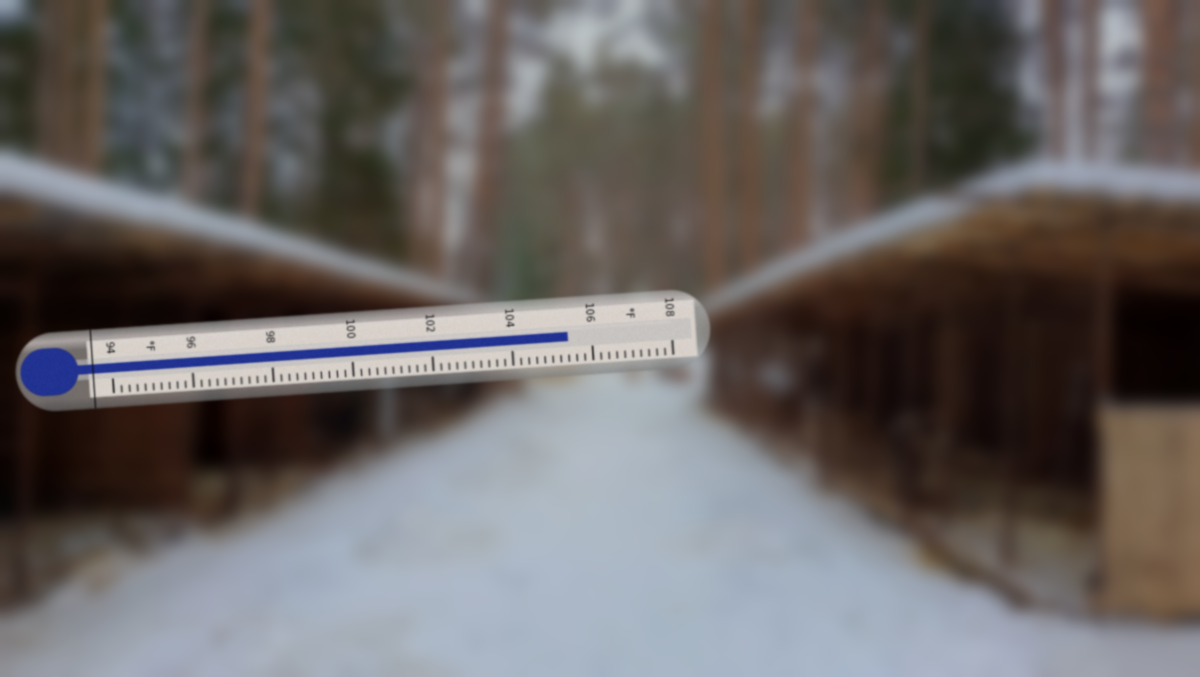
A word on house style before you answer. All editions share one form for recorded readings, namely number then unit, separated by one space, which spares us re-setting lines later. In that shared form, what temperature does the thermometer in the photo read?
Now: 105.4 °F
